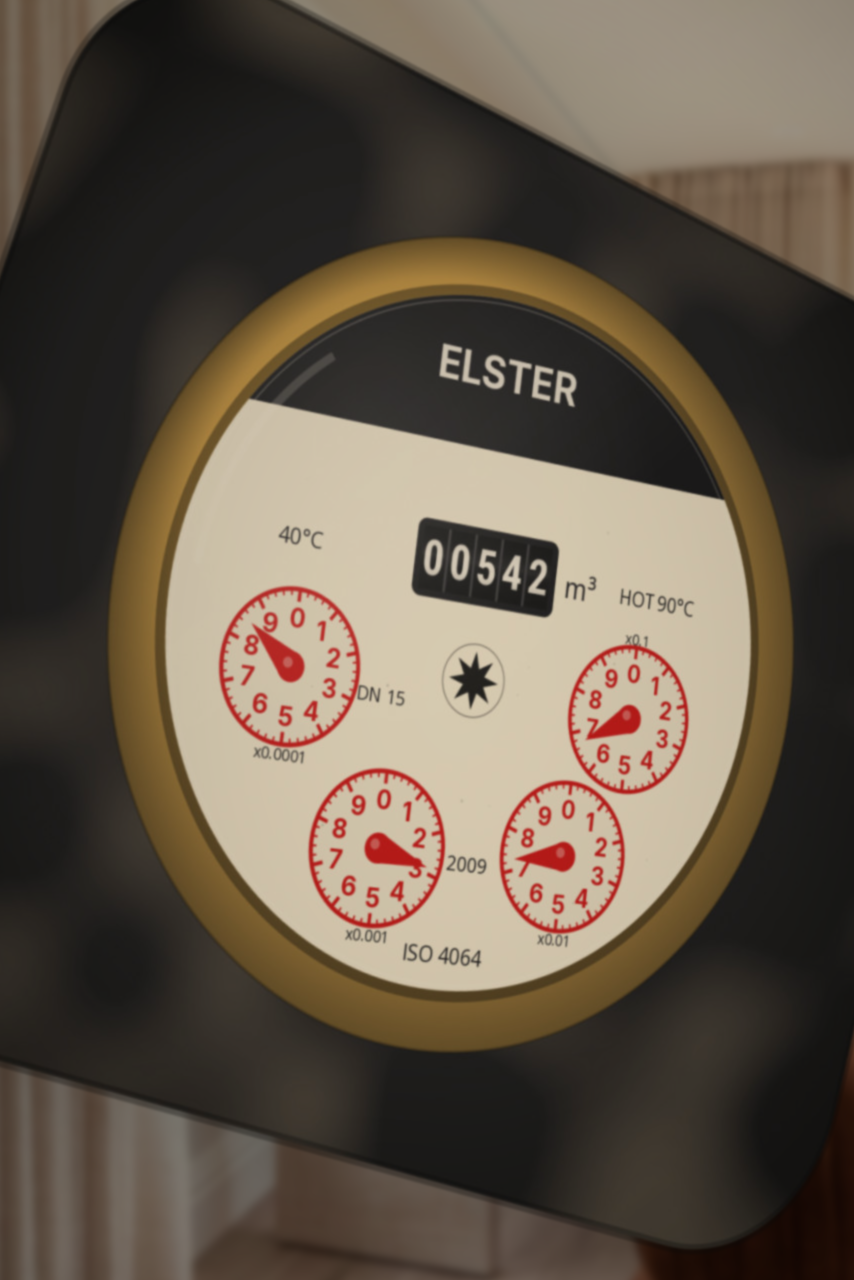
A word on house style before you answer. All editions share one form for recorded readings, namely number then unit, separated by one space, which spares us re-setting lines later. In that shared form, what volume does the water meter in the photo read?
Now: 542.6728 m³
